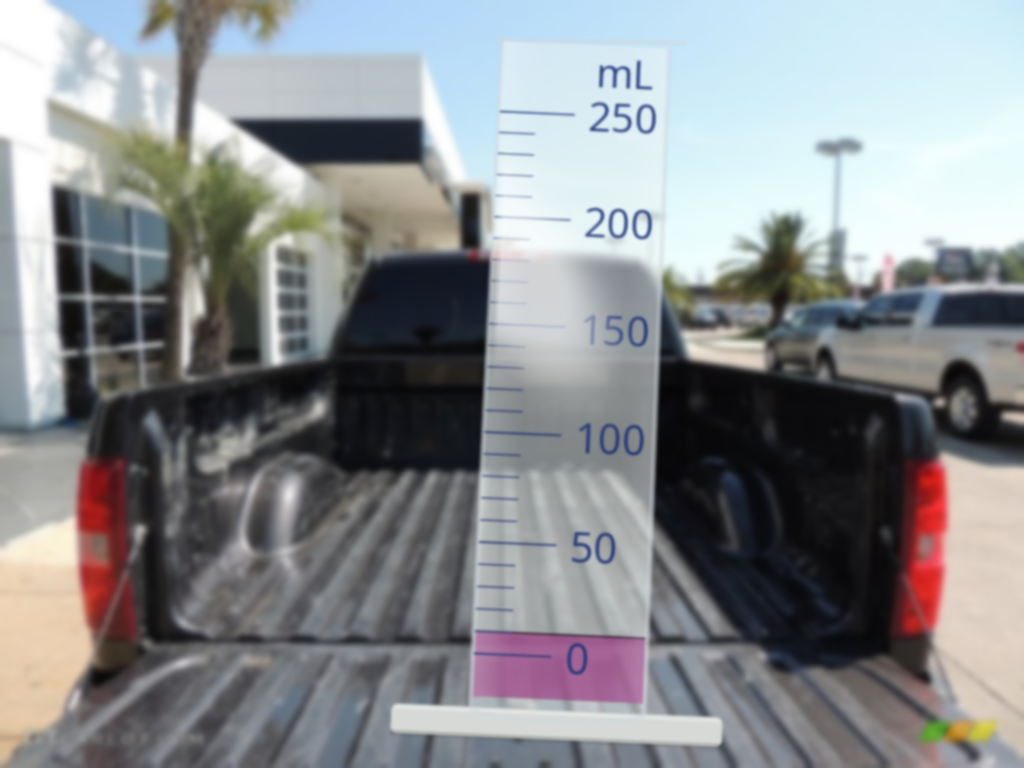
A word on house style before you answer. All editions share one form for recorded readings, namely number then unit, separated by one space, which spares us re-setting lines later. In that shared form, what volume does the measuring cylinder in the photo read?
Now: 10 mL
